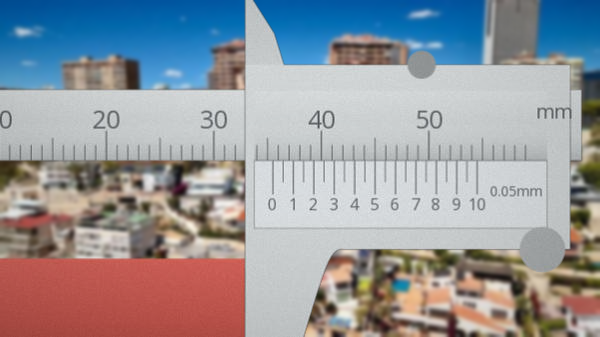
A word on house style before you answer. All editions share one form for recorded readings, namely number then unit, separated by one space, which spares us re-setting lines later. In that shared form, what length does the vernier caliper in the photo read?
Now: 35.5 mm
